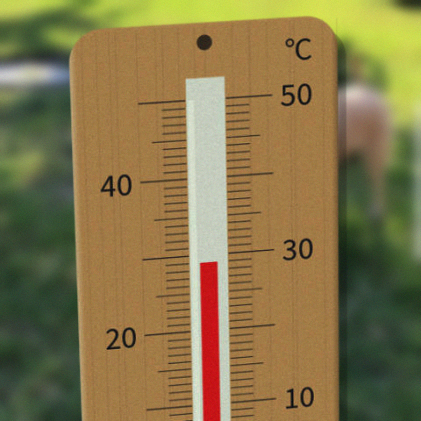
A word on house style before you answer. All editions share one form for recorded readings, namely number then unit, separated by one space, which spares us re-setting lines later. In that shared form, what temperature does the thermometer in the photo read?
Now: 29 °C
